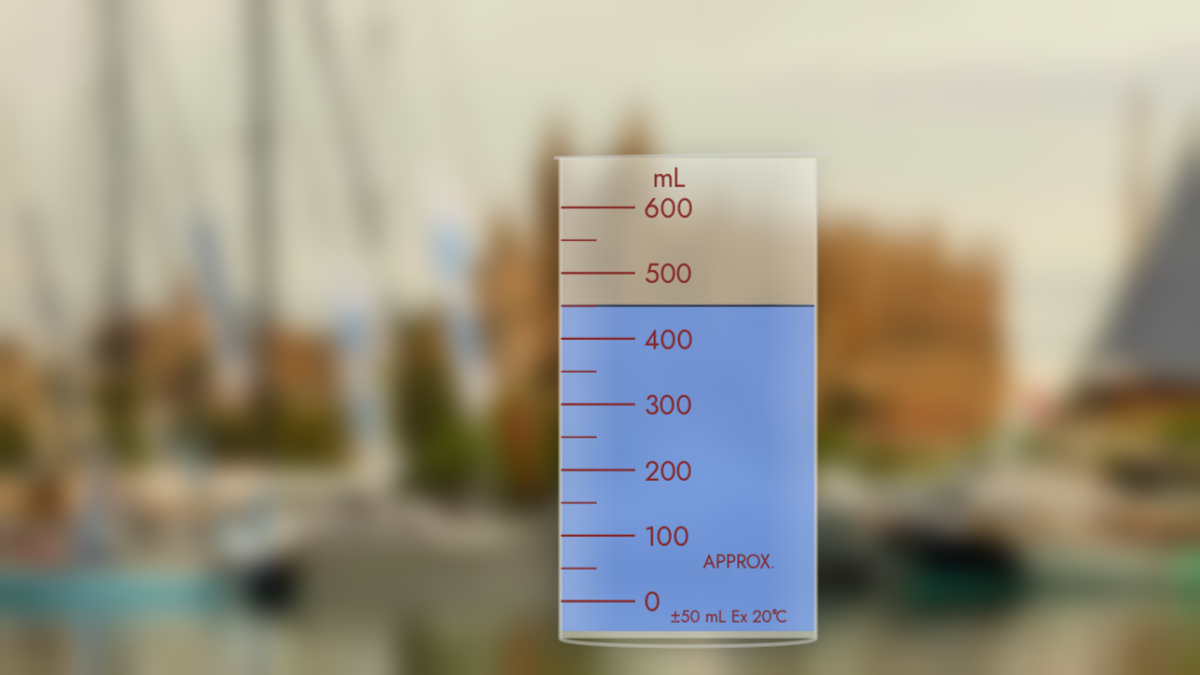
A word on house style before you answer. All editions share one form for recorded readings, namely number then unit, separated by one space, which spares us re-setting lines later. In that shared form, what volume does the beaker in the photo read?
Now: 450 mL
